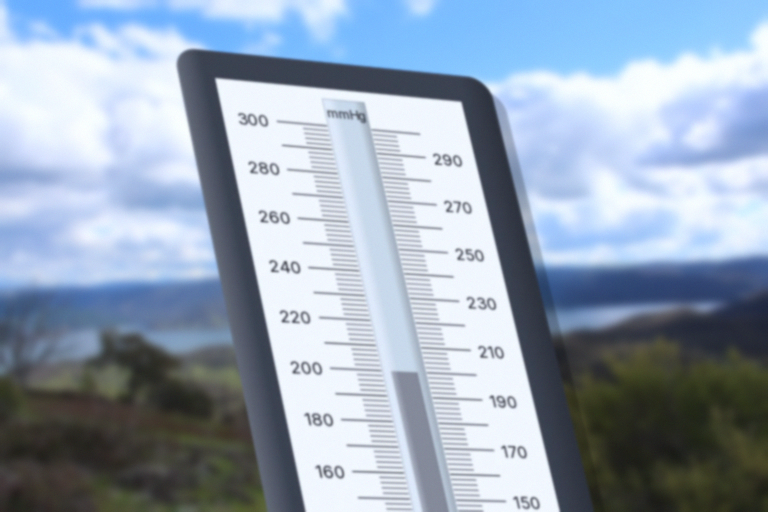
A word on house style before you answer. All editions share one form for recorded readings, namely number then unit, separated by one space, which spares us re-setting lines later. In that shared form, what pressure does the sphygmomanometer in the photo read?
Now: 200 mmHg
